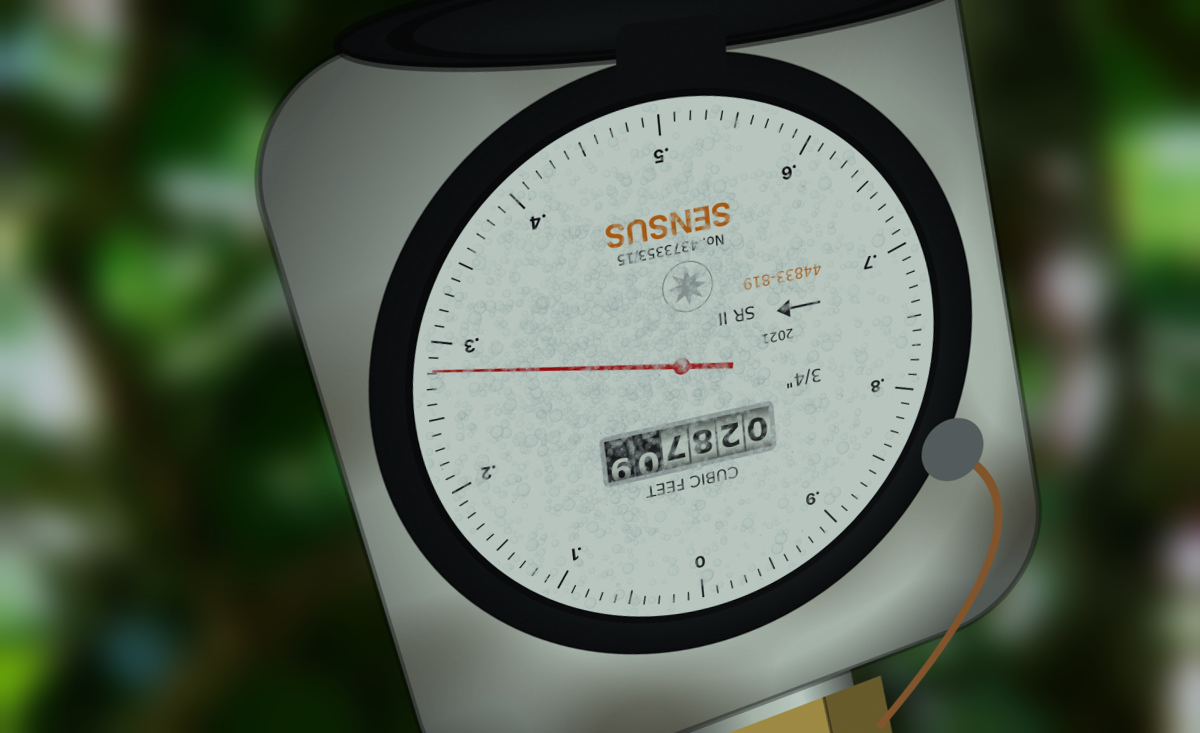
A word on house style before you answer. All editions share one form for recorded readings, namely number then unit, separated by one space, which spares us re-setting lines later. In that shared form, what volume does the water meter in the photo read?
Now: 28709.28 ft³
